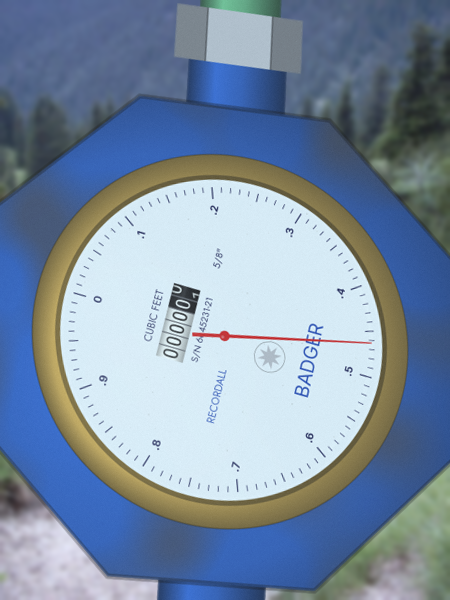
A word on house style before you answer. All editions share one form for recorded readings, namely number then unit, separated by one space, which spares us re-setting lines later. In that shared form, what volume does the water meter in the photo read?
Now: 0.46 ft³
